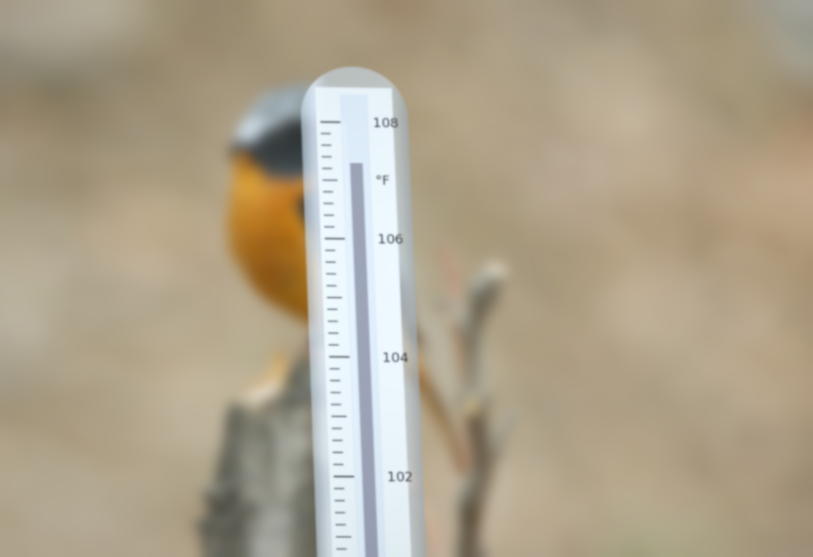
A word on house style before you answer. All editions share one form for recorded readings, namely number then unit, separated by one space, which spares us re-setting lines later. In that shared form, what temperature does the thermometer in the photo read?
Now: 107.3 °F
